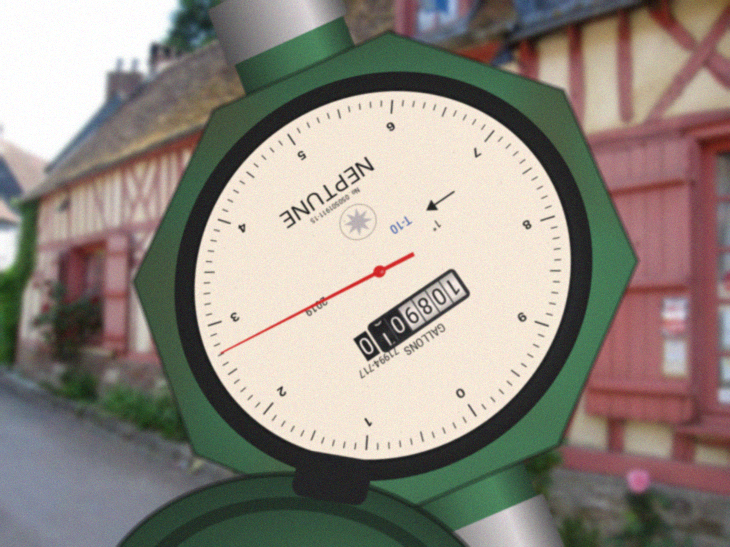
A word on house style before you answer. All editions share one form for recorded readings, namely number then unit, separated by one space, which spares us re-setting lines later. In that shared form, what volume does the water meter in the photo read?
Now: 1089012.7 gal
